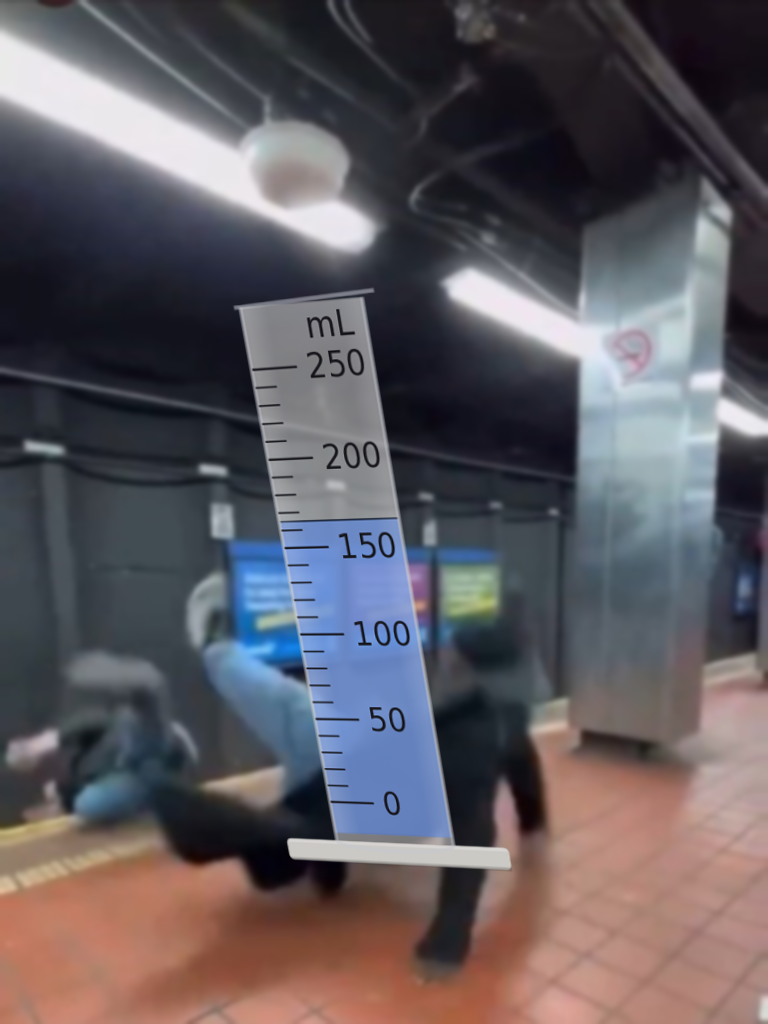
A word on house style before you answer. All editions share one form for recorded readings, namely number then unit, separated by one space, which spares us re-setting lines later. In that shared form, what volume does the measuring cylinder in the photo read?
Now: 165 mL
